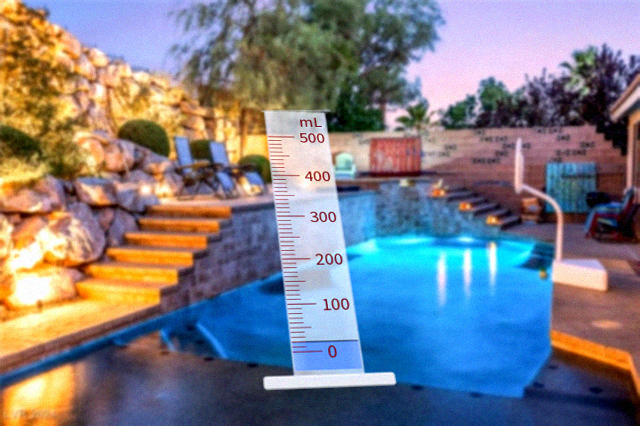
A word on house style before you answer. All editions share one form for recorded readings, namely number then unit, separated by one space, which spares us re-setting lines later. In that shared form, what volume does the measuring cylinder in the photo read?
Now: 20 mL
